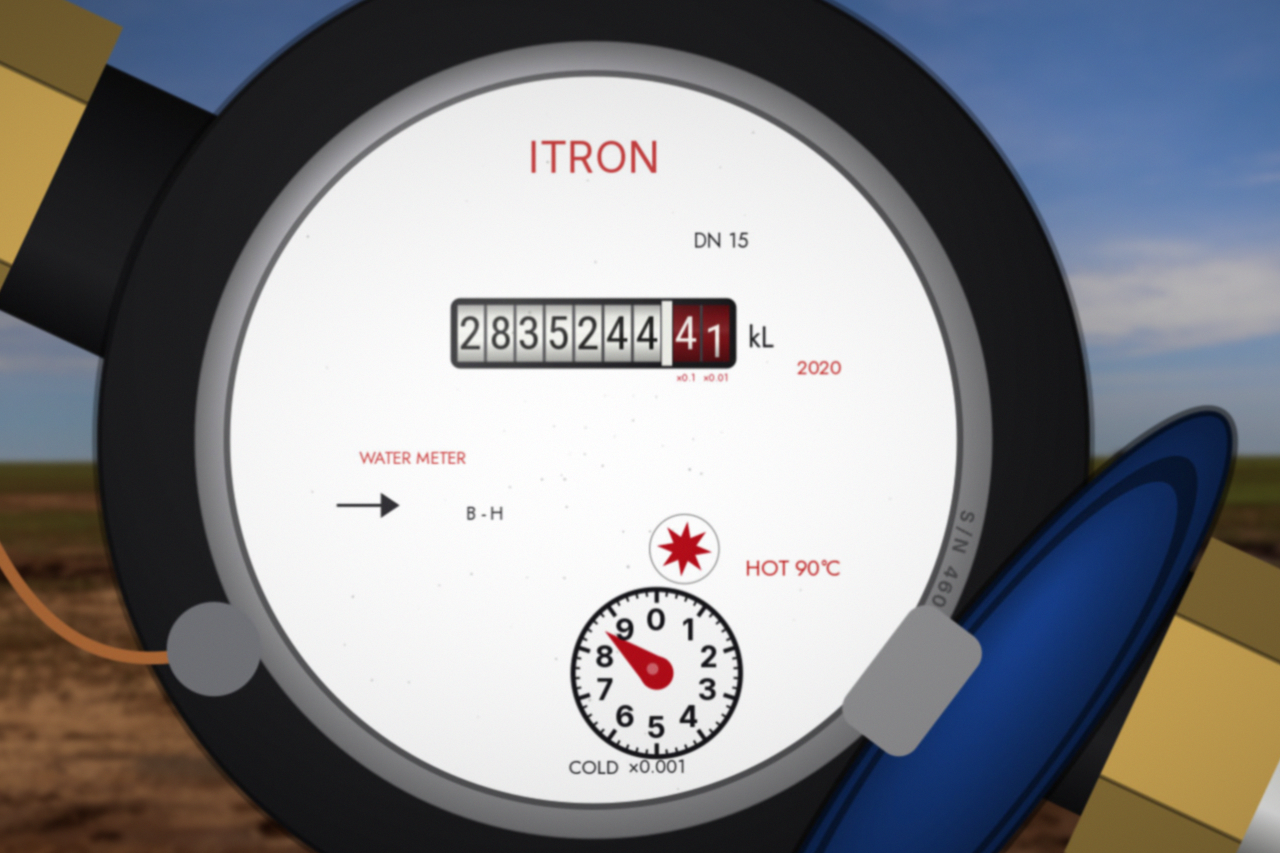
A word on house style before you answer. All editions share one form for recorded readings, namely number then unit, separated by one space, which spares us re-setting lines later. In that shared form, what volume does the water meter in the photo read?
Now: 2835244.408 kL
